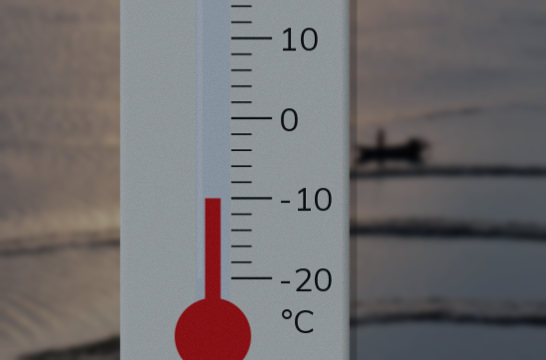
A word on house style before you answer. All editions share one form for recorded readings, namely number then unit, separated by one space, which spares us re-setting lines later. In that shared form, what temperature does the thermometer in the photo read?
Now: -10 °C
